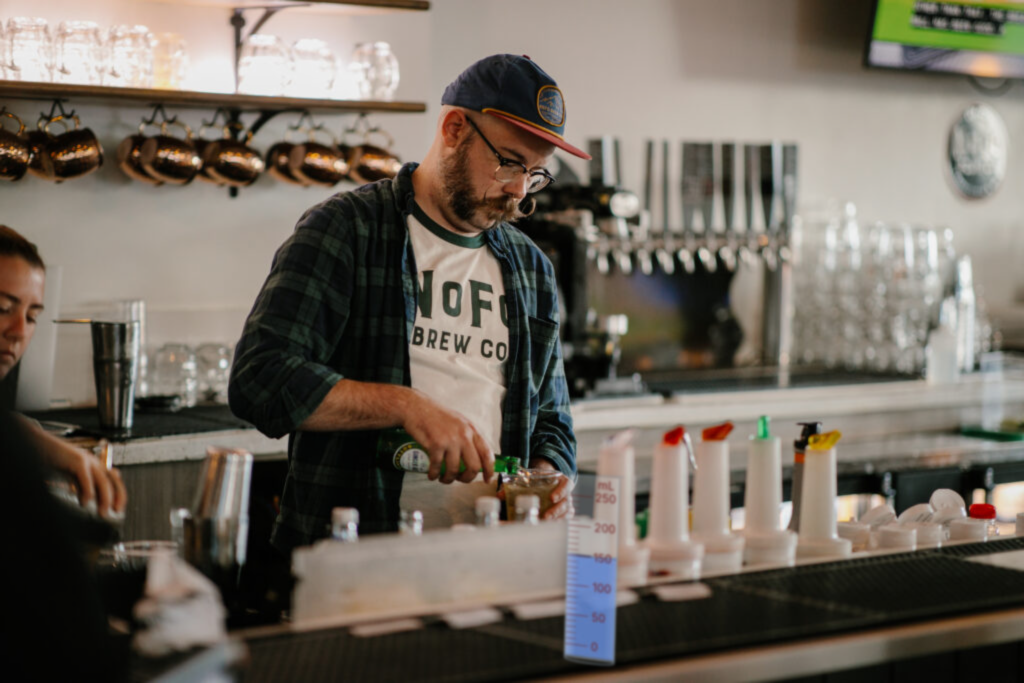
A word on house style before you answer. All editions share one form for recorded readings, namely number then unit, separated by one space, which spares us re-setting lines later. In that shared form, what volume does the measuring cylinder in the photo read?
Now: 150 mL
